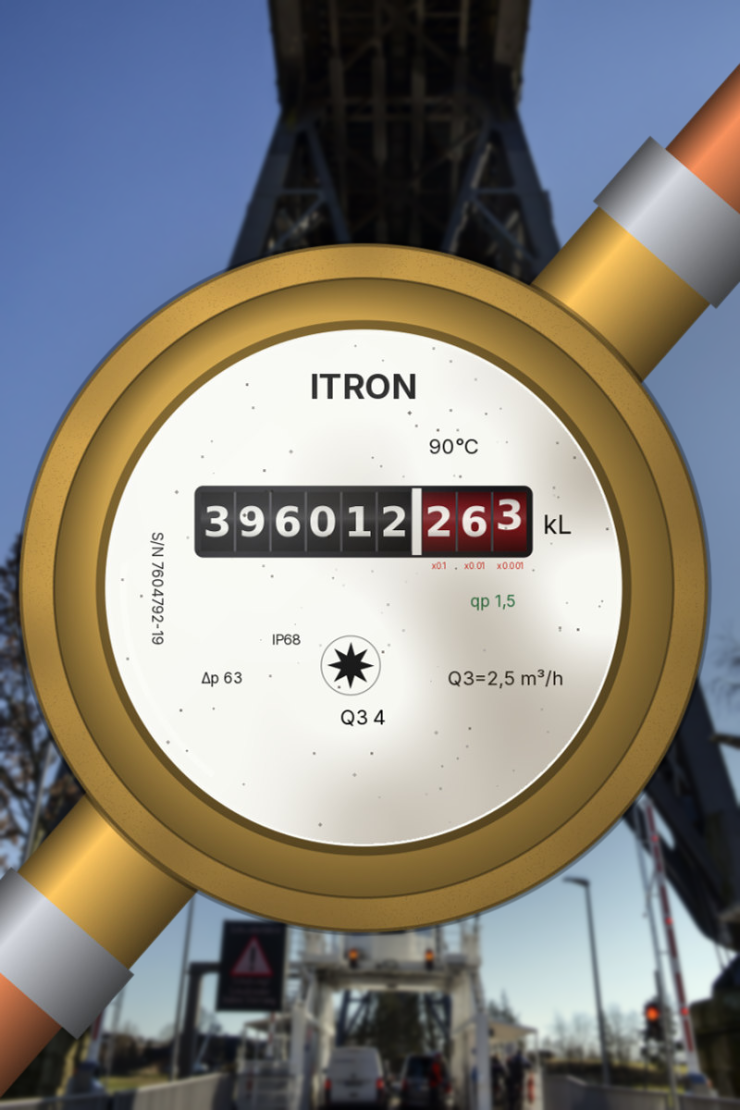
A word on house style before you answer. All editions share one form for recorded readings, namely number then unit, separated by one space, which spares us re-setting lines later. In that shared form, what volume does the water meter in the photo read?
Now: 396012.263 kL
